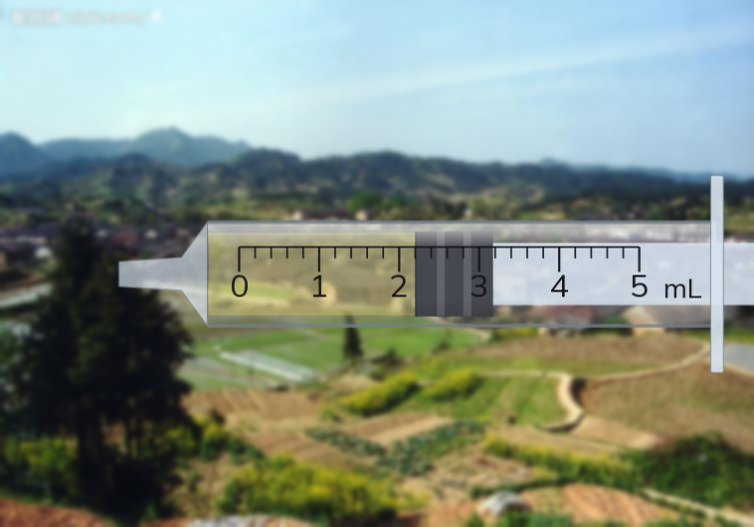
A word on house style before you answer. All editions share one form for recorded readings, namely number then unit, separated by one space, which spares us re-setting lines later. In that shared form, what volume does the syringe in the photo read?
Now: 2.2 mL
